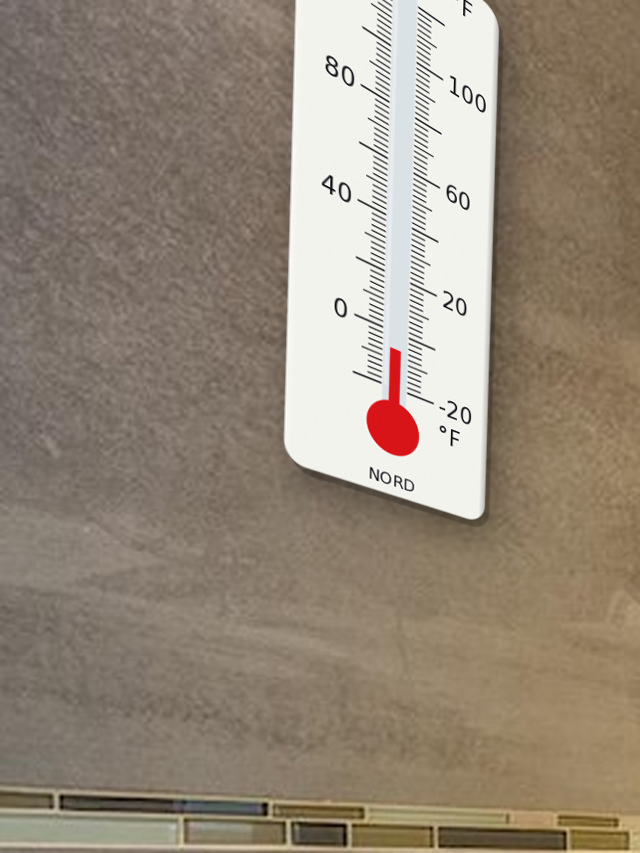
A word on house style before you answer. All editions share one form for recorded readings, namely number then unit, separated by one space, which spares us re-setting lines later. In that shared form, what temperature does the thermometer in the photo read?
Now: -6 °F
